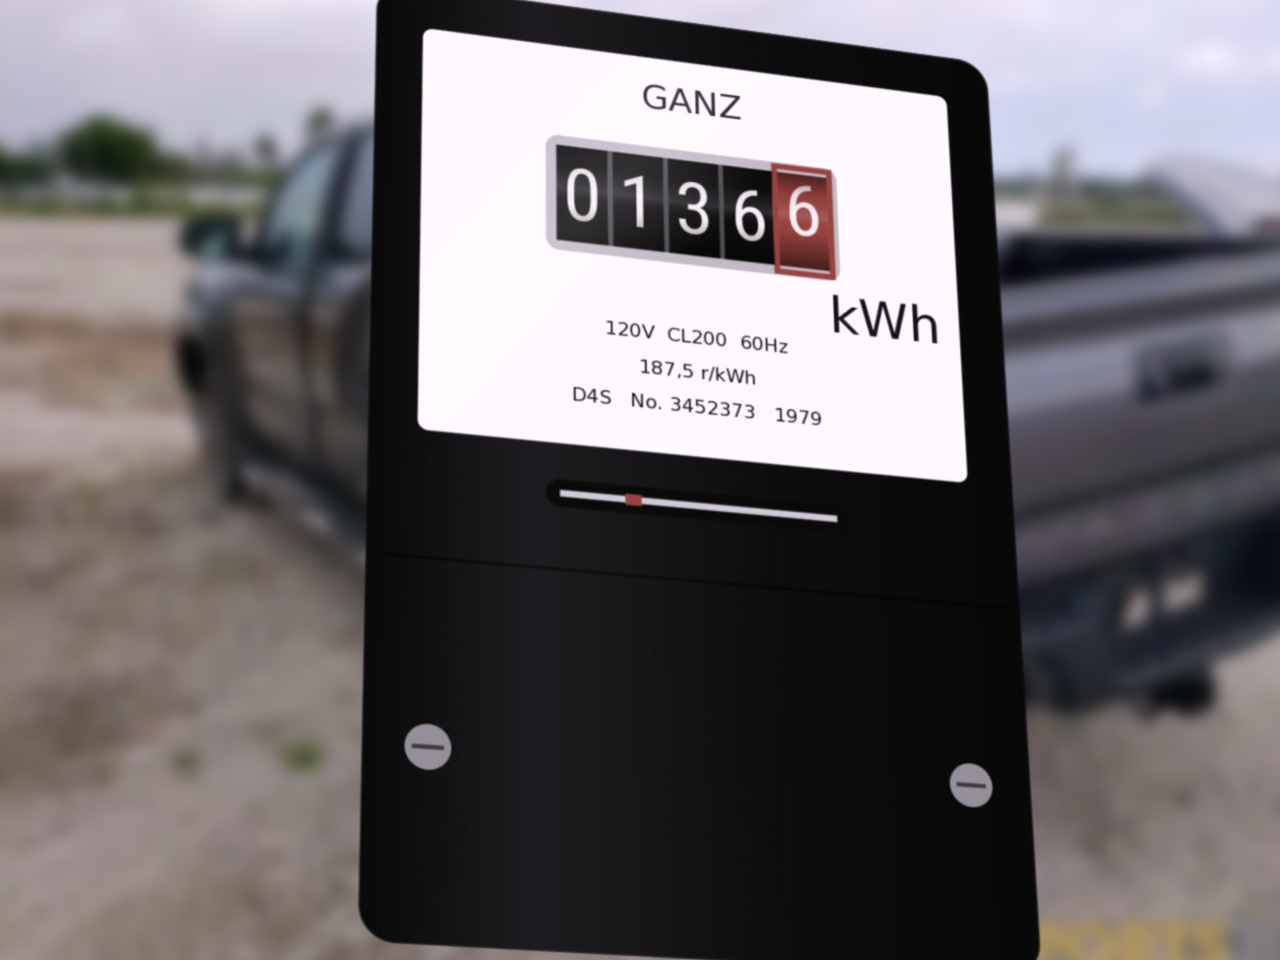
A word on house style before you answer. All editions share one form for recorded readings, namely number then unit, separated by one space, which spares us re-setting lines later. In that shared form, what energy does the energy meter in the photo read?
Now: 136.6 kWh
